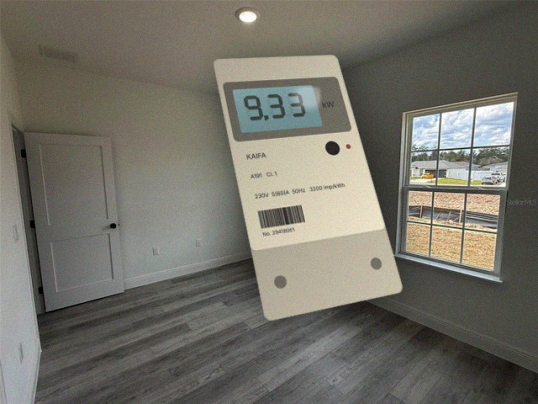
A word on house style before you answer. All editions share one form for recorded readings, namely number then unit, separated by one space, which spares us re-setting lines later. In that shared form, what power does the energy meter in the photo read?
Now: 9.33 kW
